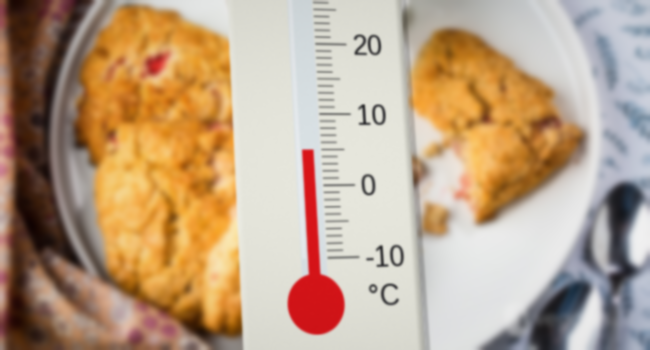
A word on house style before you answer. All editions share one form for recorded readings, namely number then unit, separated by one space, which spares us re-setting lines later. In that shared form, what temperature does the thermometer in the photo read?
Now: 5 °C
